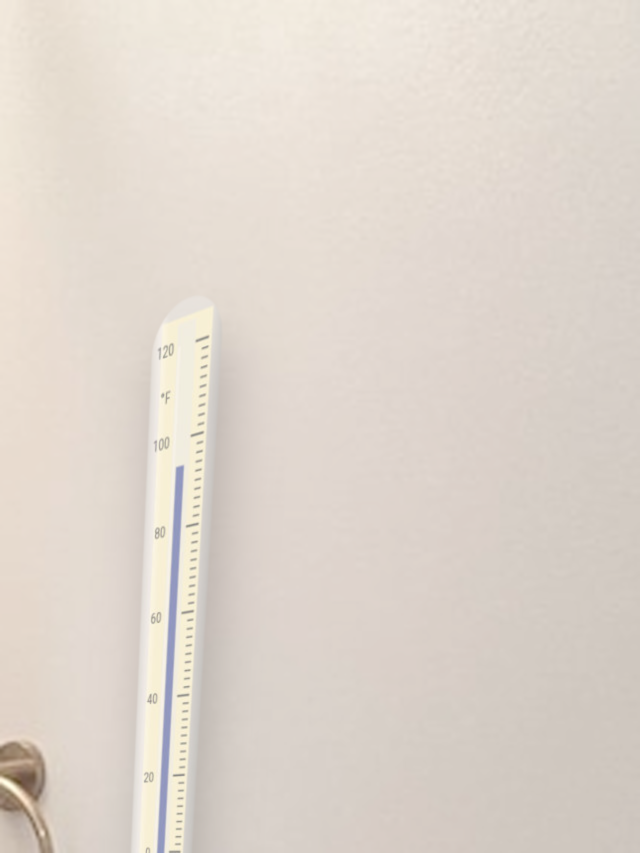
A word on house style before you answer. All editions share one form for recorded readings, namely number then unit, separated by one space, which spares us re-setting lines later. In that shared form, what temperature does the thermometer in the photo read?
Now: 94 °F
